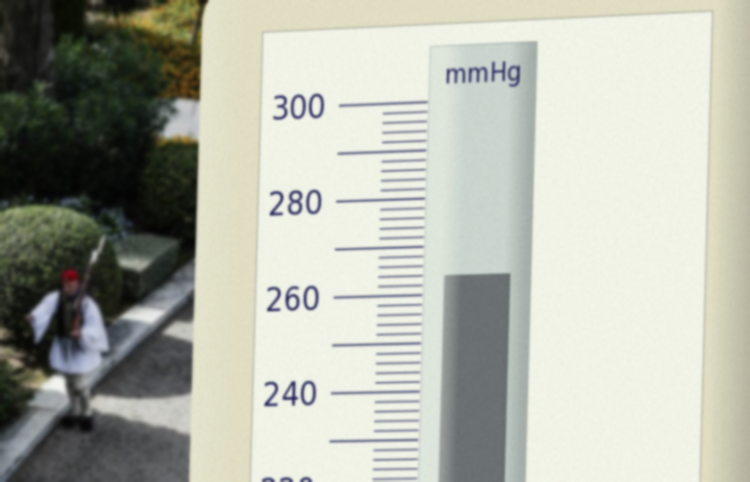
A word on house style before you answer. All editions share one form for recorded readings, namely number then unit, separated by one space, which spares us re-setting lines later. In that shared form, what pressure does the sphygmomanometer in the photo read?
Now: 264 mmHg
